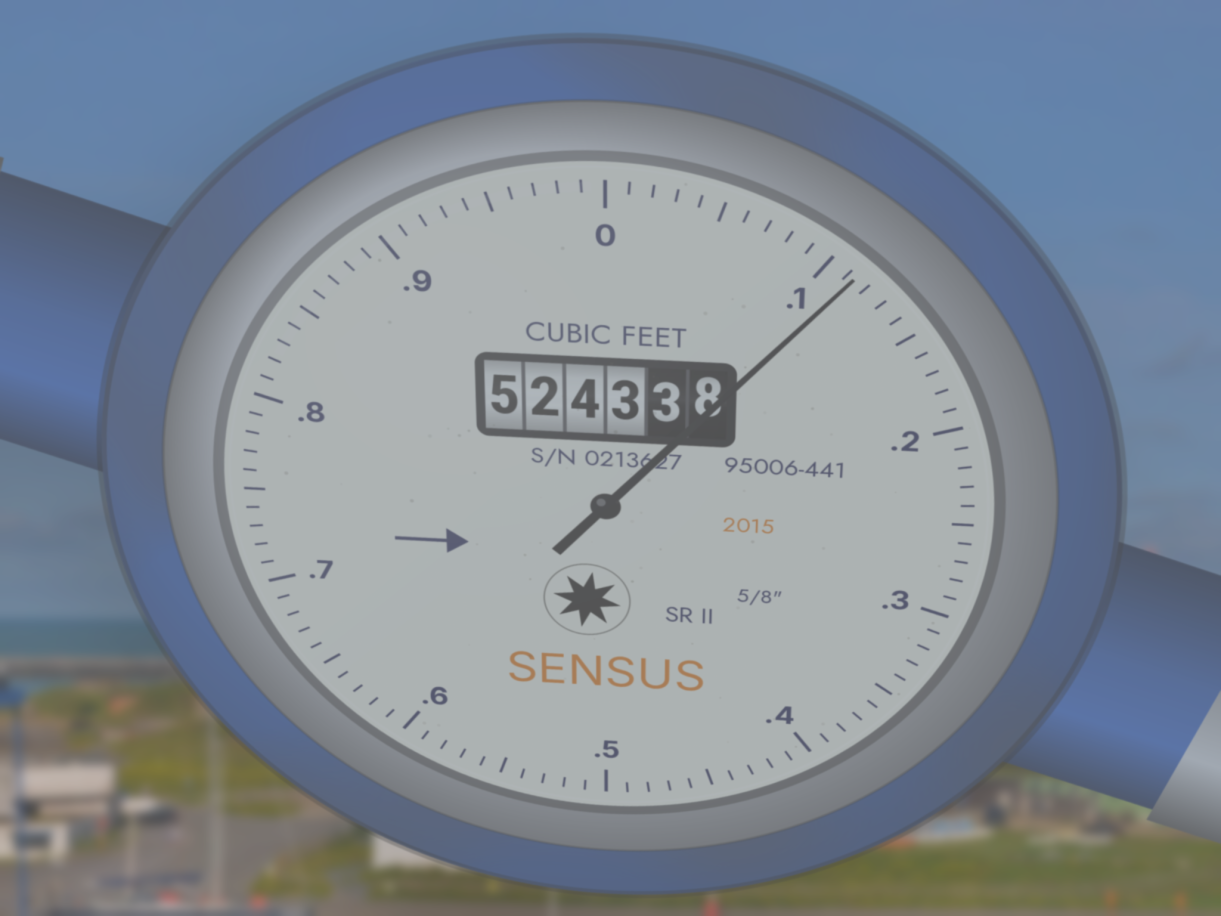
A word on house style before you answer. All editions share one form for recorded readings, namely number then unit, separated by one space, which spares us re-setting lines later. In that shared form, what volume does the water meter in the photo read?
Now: 524338.11 ft³
